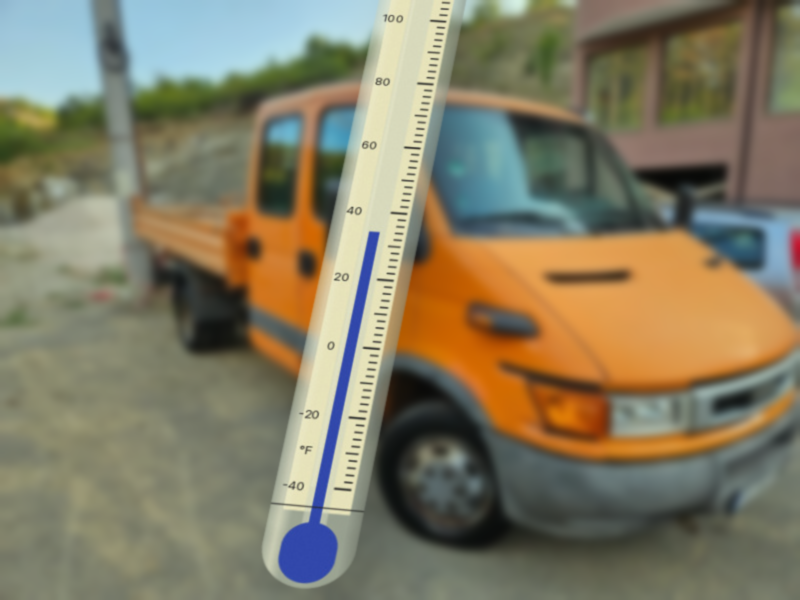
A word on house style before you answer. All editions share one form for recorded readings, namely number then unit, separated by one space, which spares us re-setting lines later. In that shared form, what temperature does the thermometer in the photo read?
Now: 34 °F
